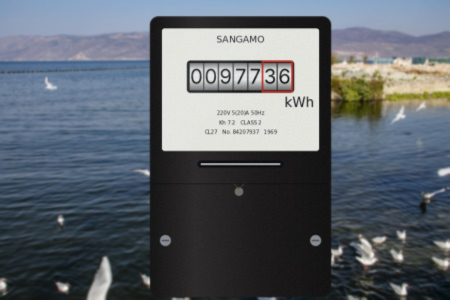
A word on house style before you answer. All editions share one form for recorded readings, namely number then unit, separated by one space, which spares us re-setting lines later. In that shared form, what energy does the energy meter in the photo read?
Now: 977.36 kWh
